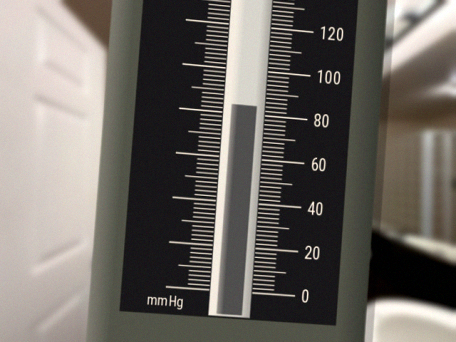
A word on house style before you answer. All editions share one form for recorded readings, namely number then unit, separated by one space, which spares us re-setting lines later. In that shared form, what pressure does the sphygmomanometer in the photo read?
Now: 84 mmHg
